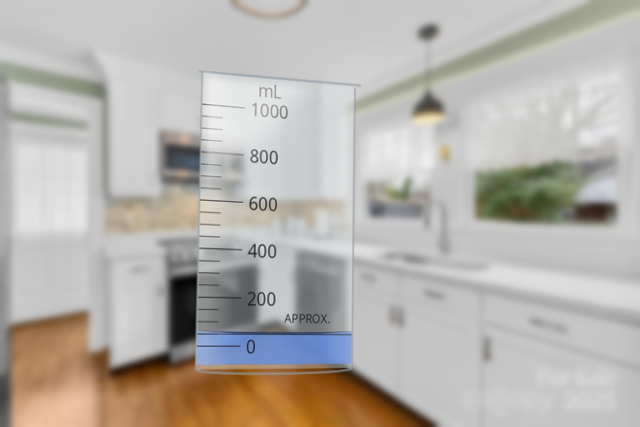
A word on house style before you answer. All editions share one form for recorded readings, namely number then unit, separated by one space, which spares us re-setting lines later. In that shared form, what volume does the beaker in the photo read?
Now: 50 mL
